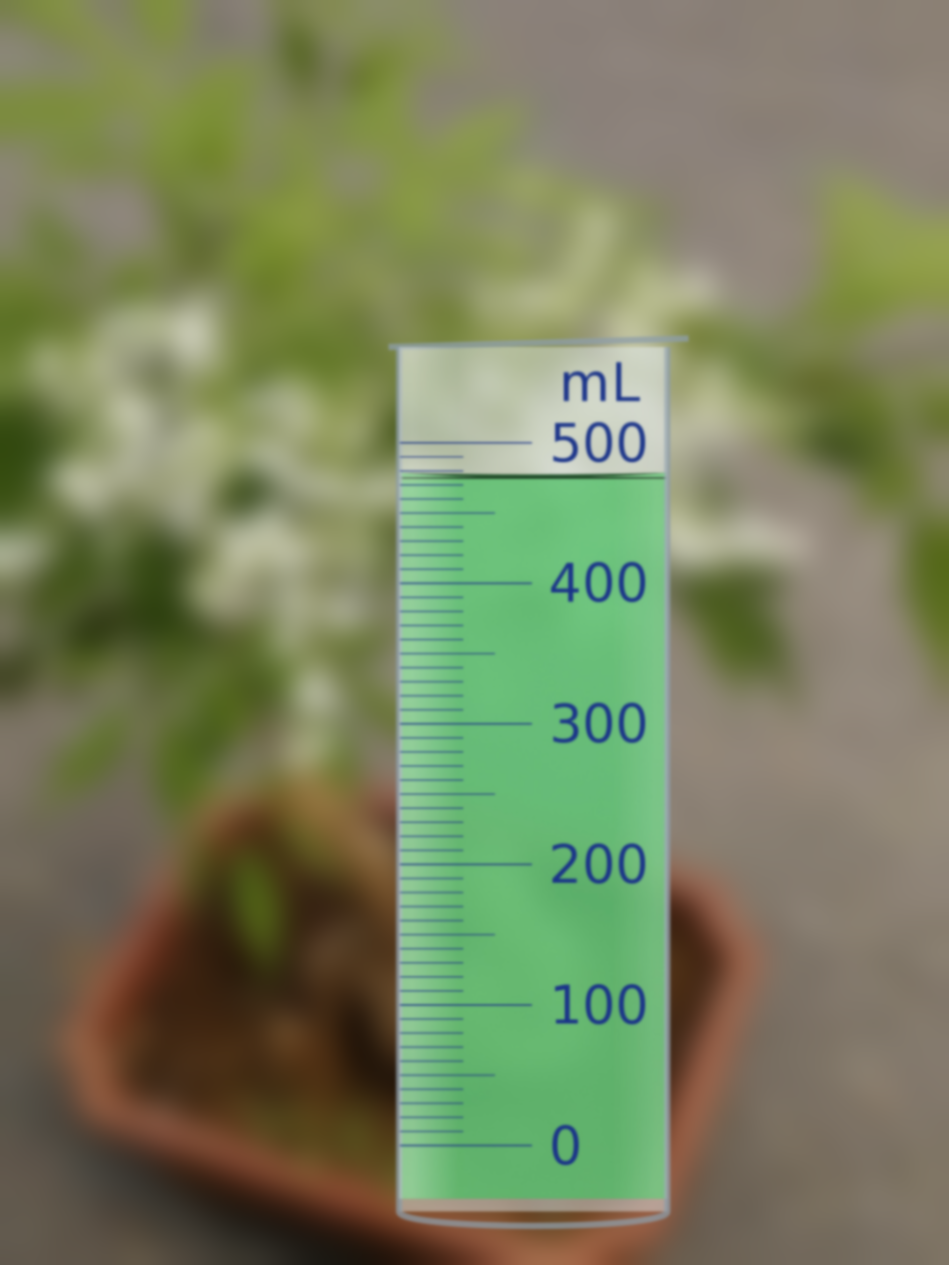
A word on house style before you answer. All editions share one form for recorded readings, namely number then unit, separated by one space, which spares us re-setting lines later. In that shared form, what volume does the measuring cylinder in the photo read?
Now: 475 mL
